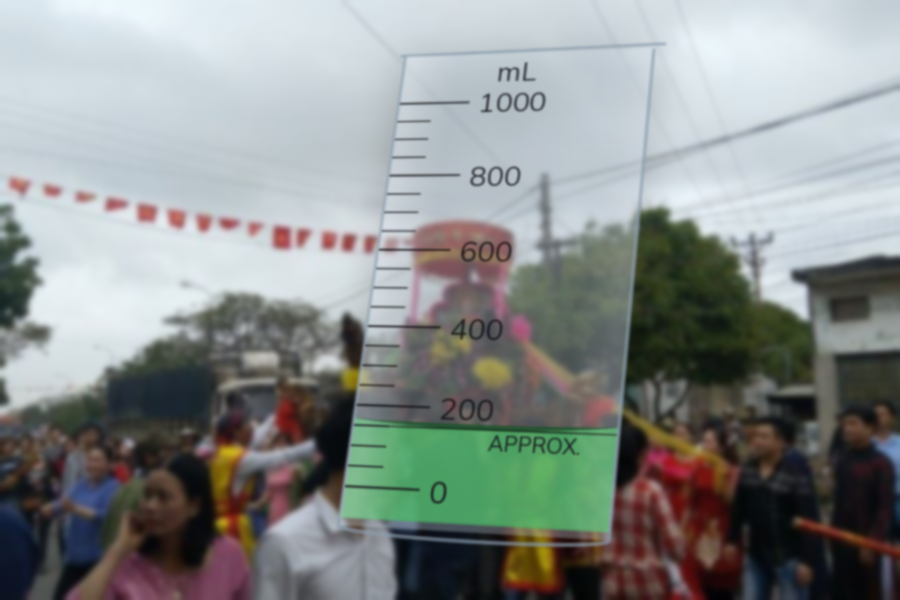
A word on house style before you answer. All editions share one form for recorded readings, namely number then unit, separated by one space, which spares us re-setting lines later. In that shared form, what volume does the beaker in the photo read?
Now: 150 mL
